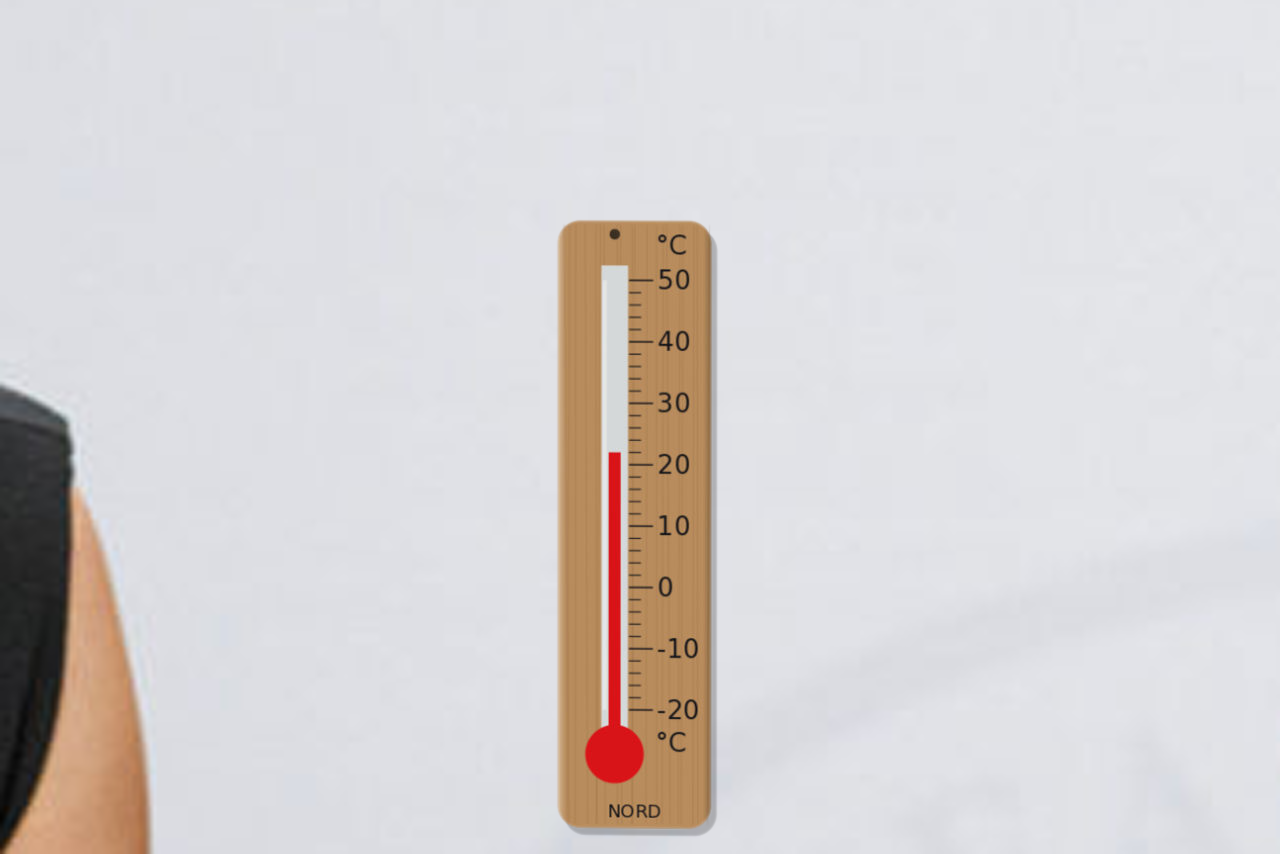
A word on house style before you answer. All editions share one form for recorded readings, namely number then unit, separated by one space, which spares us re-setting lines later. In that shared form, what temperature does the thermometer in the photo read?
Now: 22 °C
